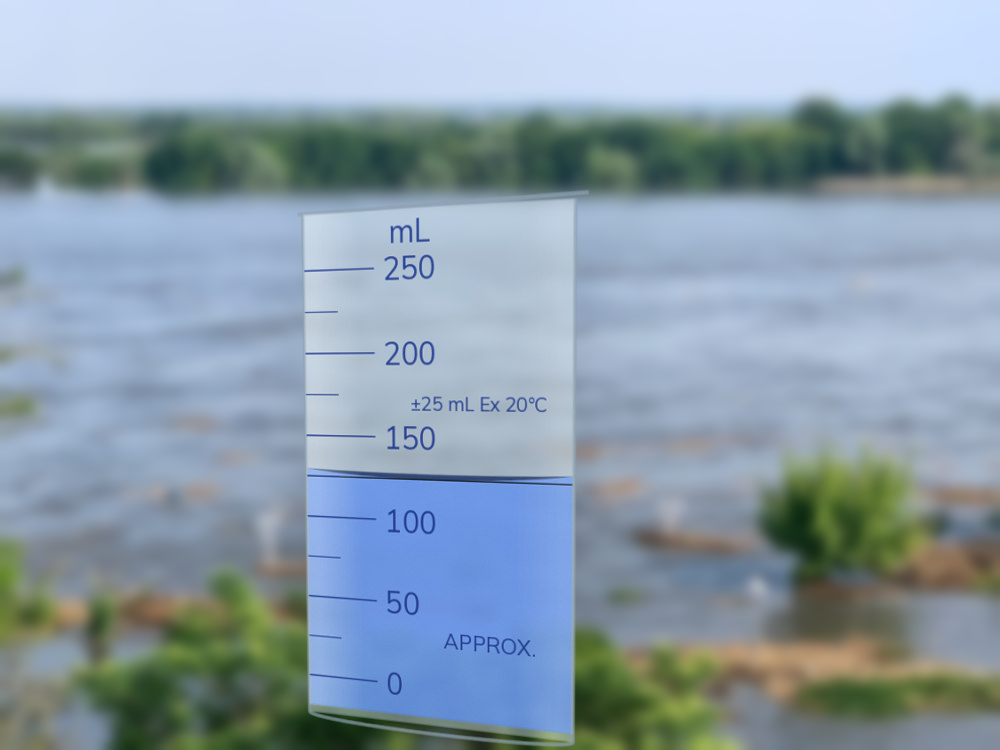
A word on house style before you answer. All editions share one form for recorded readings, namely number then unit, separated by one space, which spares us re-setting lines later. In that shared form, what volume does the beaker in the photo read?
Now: 125 mL
